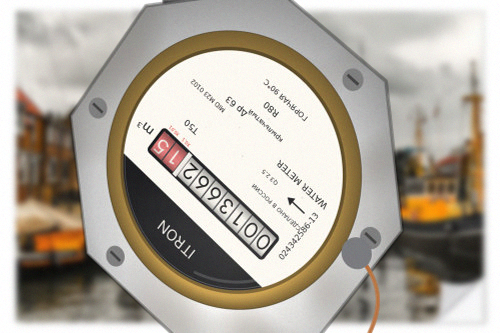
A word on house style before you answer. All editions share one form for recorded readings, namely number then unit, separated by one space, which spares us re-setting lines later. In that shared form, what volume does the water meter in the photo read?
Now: 13662.15 m³
